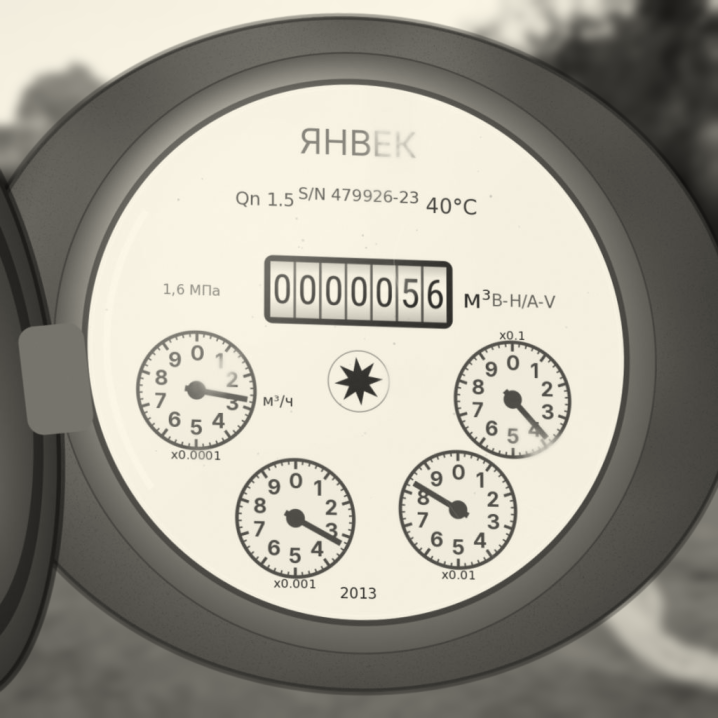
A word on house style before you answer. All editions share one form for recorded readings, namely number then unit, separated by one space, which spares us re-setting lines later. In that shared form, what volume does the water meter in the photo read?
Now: 56.3832 m³
